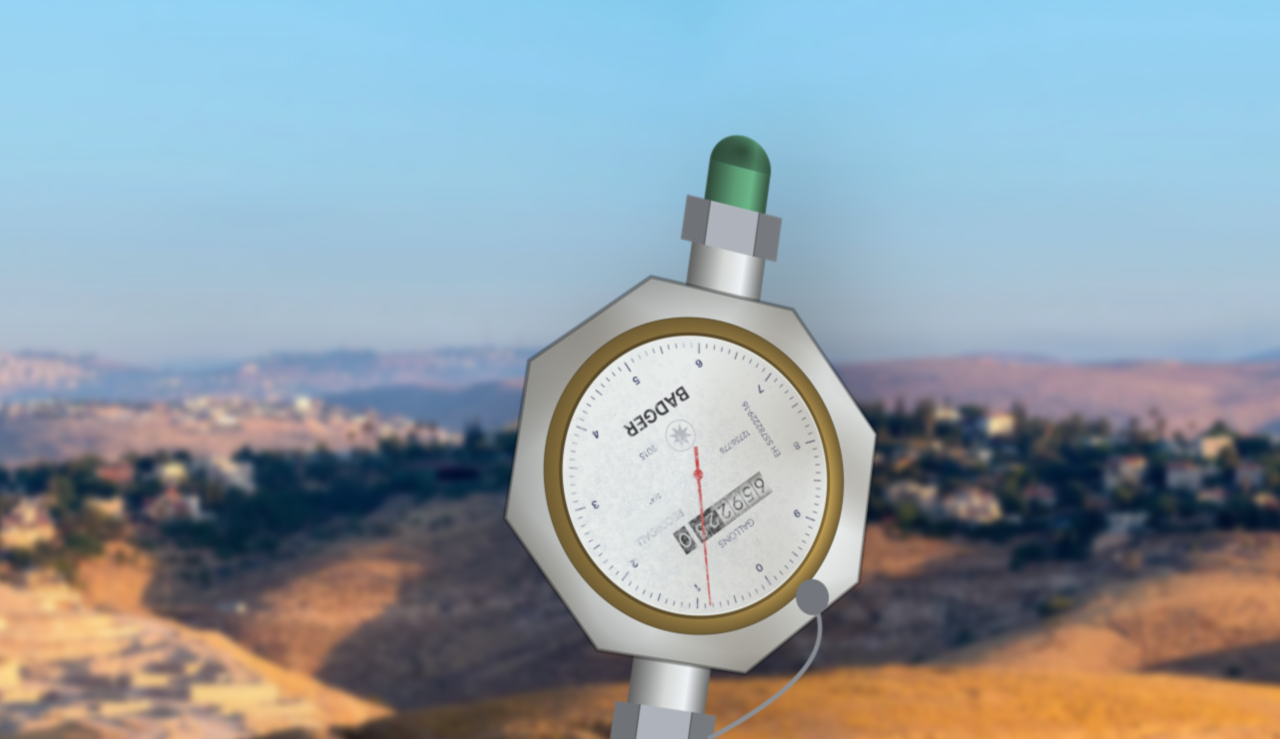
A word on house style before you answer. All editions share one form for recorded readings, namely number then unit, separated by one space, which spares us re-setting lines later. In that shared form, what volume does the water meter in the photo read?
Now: 6592280.8 gal
